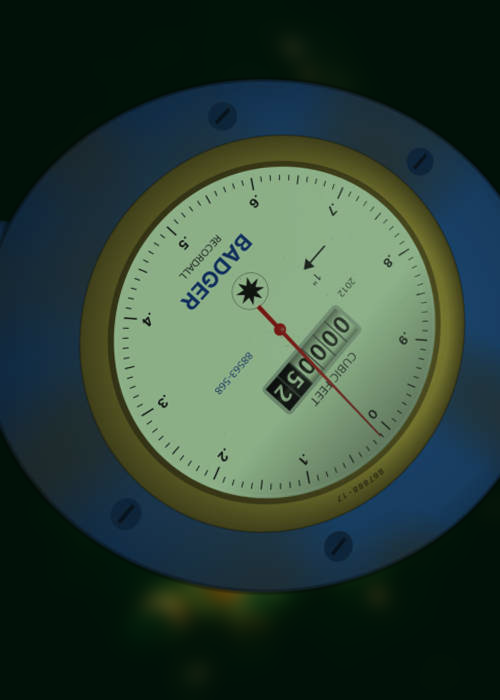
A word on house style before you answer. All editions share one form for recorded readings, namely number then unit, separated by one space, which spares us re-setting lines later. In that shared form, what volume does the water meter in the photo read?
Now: 52.01 ft³
